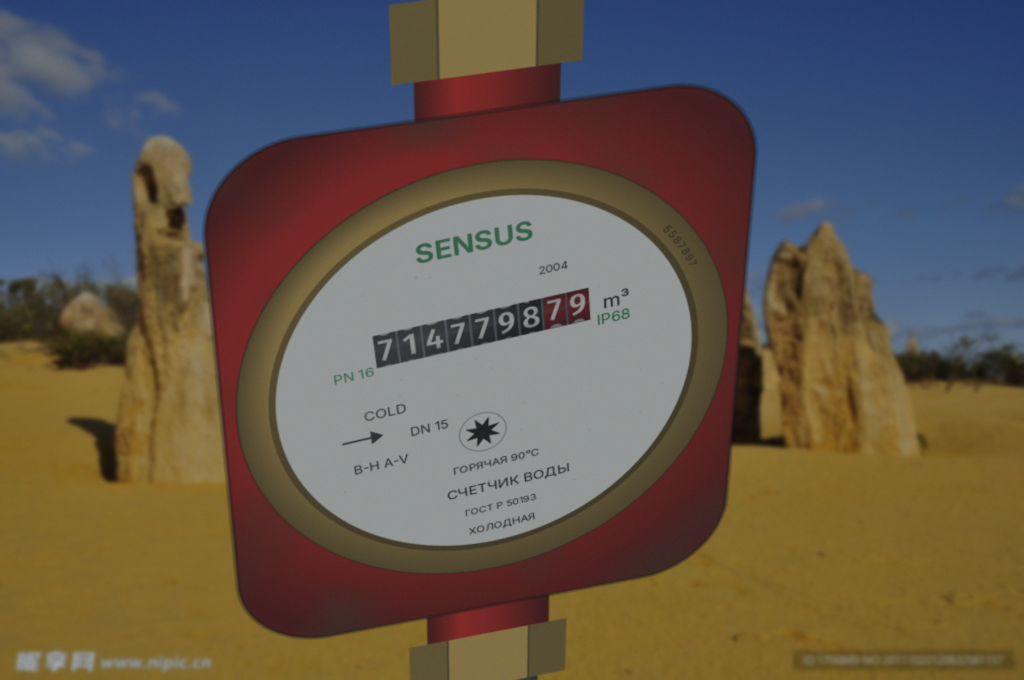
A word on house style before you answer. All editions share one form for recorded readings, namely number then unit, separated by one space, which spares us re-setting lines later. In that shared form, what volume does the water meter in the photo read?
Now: 7147798.79 m³
